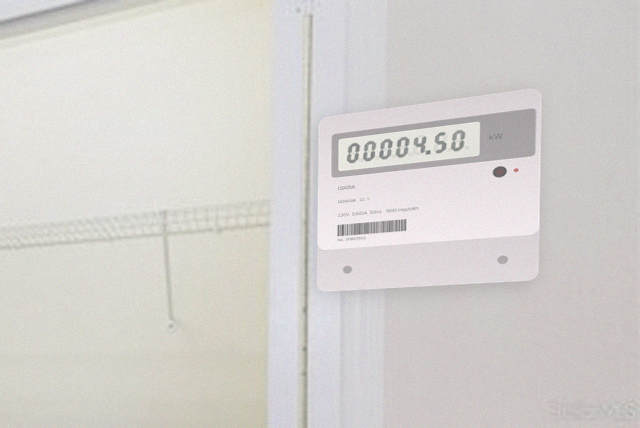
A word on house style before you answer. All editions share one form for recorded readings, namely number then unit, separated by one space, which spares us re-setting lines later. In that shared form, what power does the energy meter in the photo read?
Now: 4.50 kW
